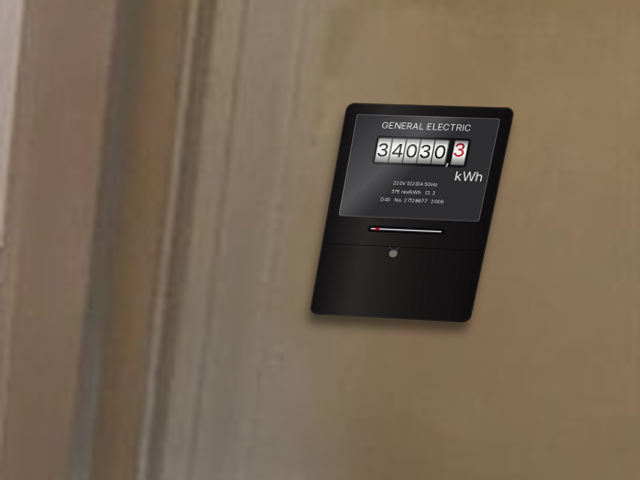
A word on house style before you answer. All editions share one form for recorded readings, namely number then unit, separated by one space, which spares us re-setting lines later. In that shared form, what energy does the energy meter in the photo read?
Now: 34030.3 kWh
